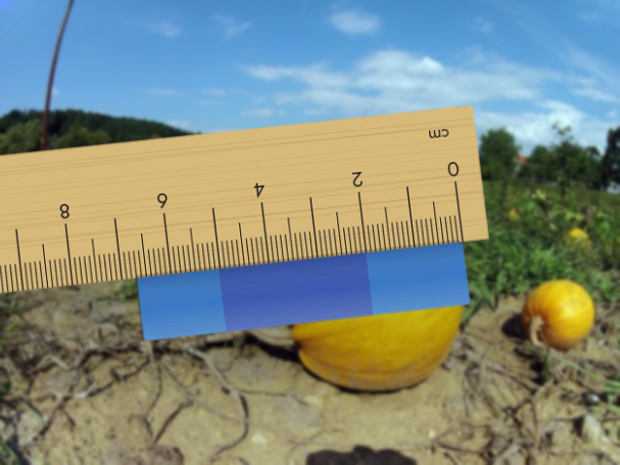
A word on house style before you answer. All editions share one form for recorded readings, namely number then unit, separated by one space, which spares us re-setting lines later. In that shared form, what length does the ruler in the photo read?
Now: 6.7 cm
